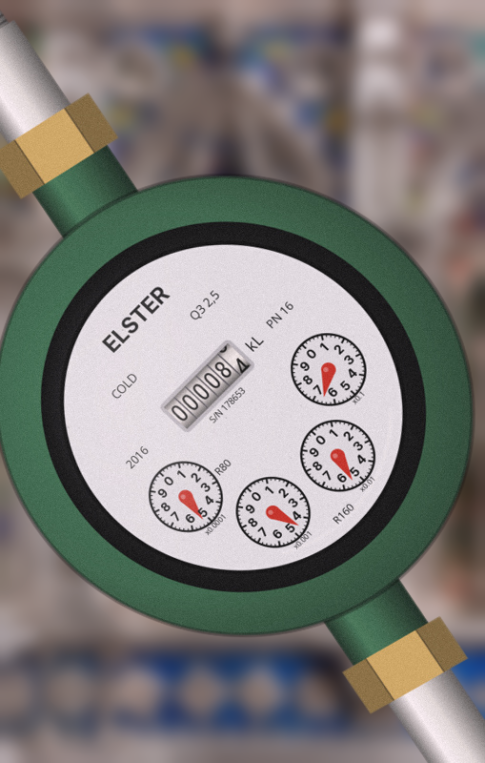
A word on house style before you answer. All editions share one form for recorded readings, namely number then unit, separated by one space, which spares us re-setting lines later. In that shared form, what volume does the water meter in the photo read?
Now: 83.6545 kL
